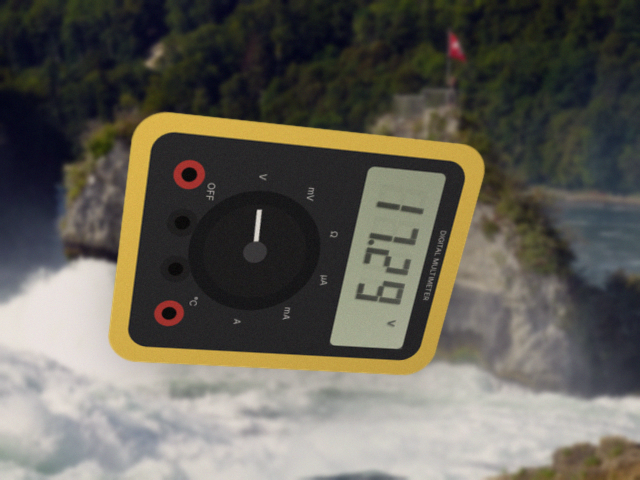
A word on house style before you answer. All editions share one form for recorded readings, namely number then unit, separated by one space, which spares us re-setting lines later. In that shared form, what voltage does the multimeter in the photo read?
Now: 17.29 V
